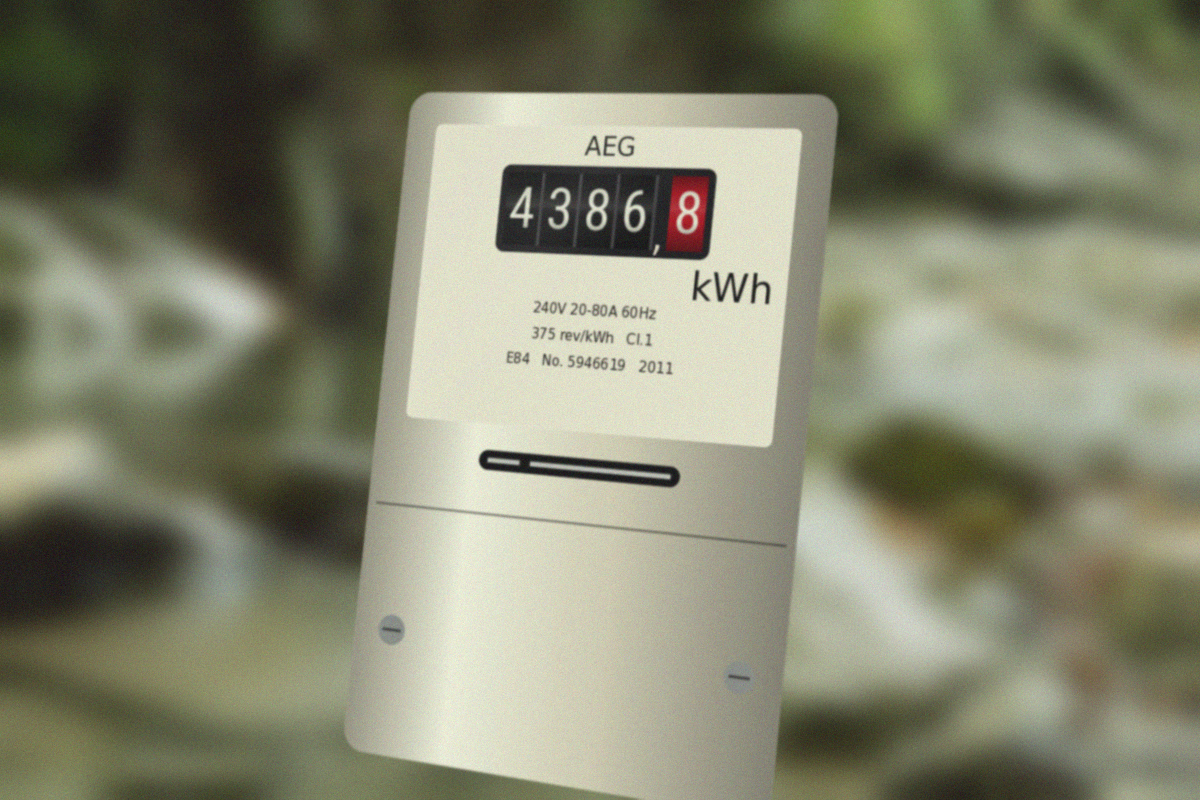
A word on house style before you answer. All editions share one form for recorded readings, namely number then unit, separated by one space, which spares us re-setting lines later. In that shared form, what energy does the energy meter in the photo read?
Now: 4386.8 kWh
